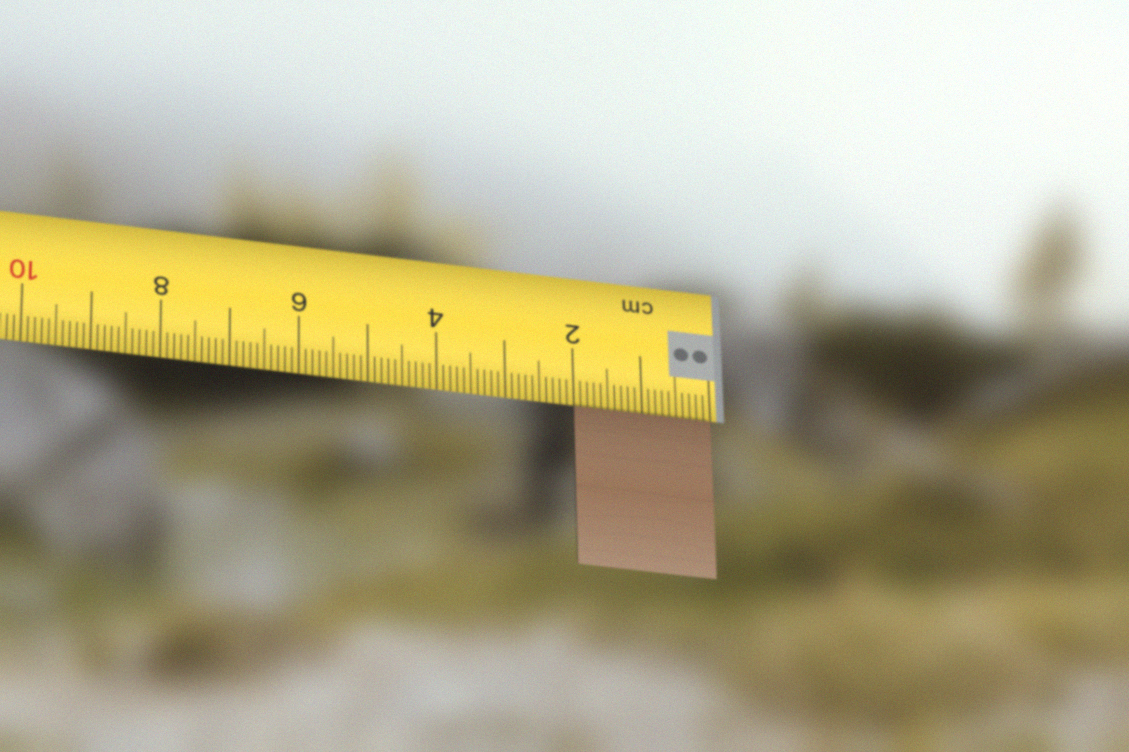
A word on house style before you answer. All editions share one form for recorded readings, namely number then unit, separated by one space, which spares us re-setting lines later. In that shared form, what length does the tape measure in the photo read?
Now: 2 cm
